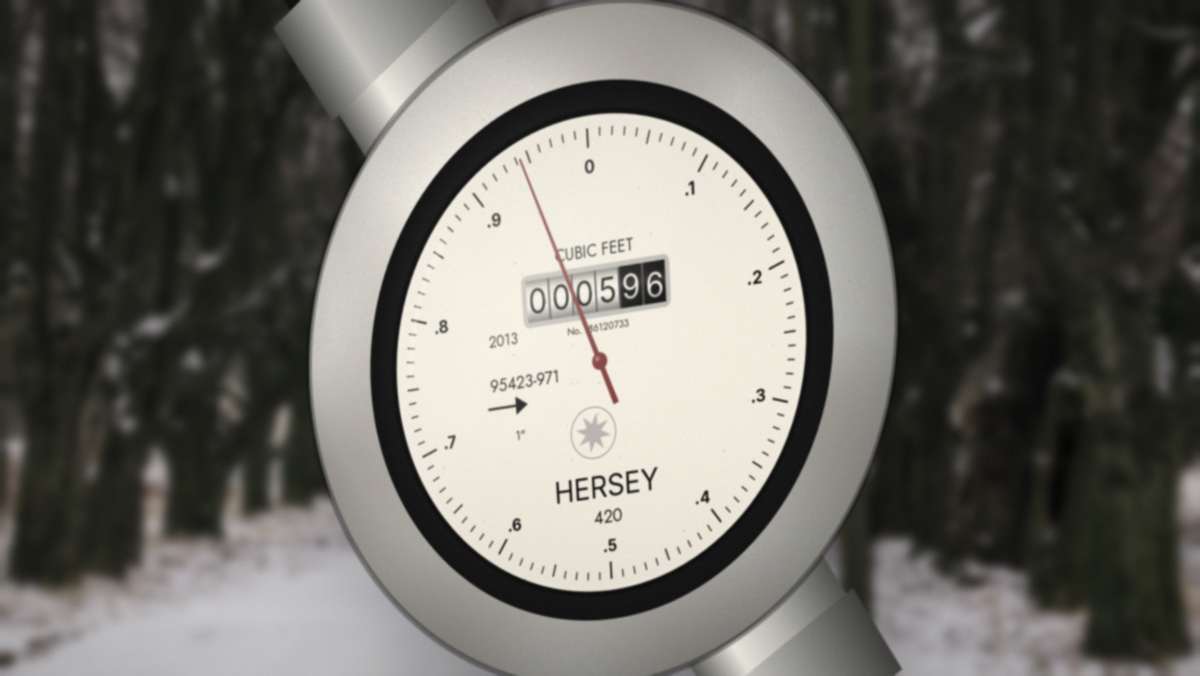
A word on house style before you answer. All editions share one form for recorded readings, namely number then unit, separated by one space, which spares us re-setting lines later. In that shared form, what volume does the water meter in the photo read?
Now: 595.94 ft³
